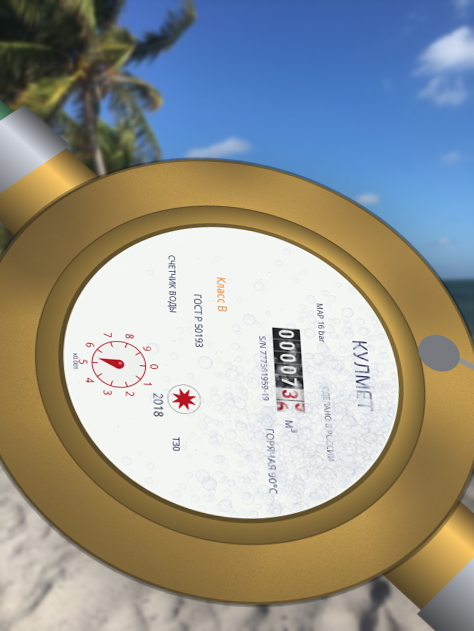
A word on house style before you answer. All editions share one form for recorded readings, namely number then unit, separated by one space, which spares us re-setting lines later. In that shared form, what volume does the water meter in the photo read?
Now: 7.355 m³
